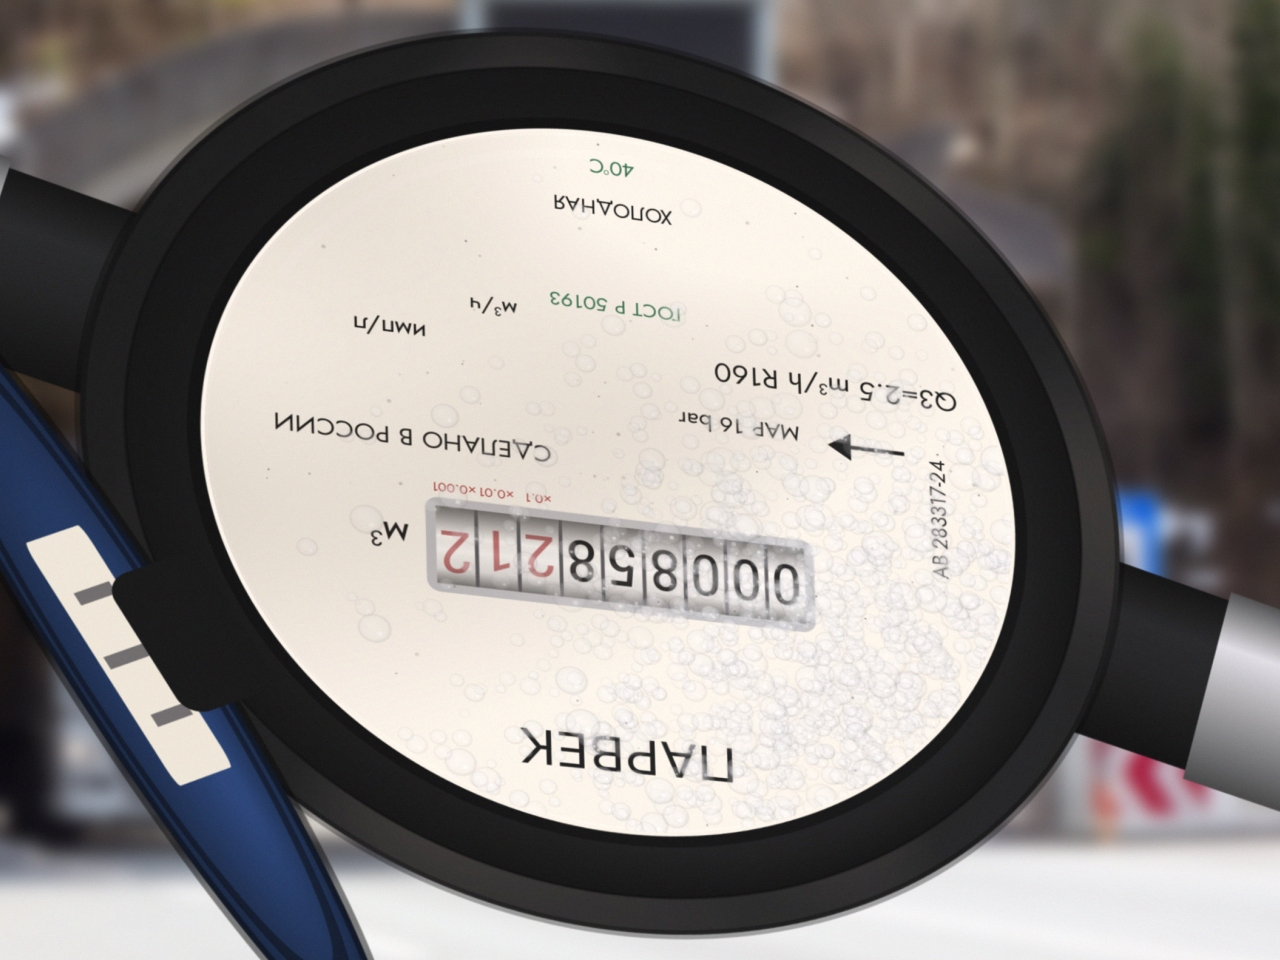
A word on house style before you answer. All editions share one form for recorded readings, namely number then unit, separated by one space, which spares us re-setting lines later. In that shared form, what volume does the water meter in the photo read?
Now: 858.212 m³
